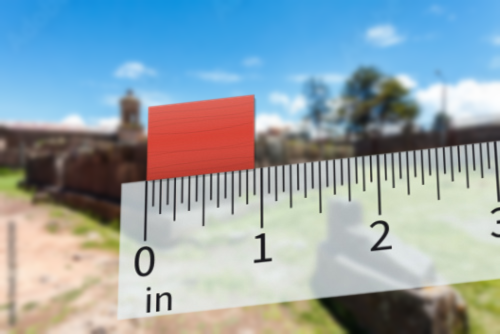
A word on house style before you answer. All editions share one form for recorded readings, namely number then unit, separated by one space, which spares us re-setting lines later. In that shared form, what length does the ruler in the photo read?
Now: 0.9375 in
